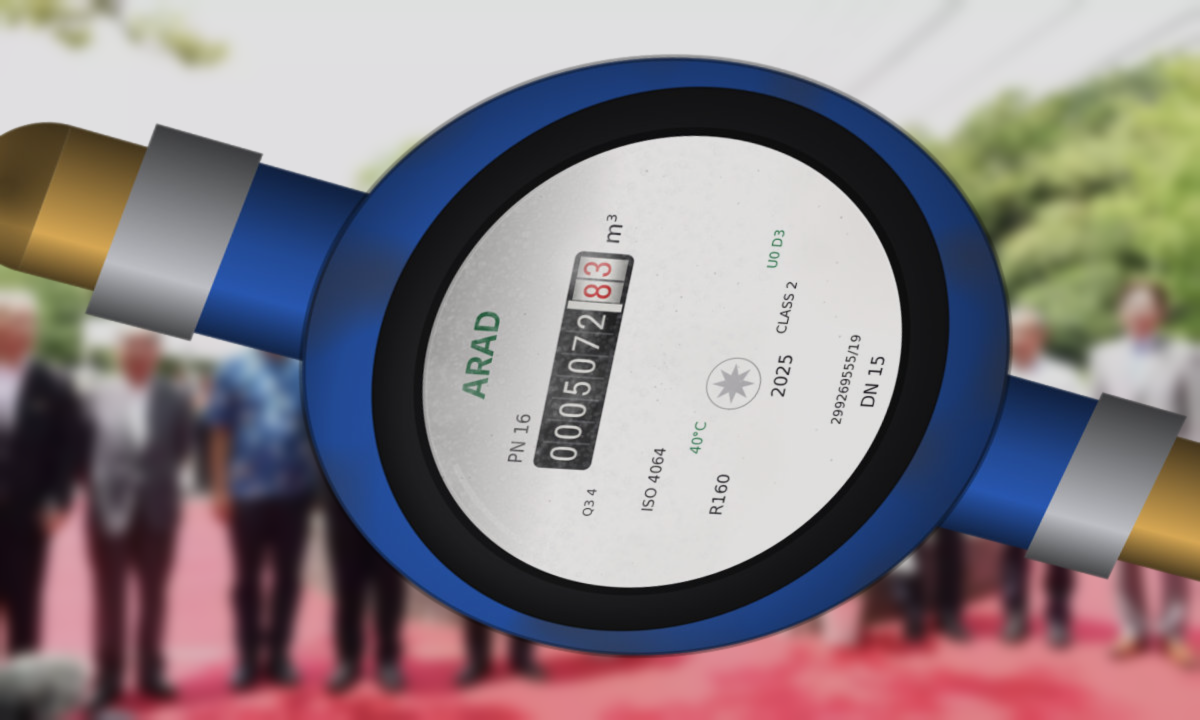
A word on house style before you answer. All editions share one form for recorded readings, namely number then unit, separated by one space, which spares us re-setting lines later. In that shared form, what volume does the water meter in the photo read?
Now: 5072.83 m³
